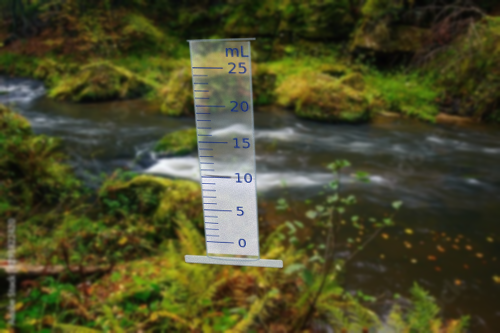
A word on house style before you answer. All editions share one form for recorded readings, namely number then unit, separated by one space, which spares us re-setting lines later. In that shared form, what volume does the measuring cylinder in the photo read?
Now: 10 mL
